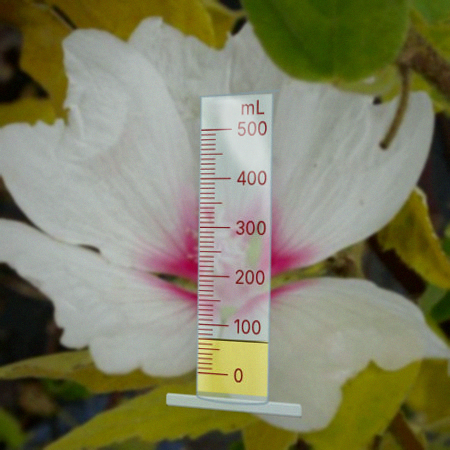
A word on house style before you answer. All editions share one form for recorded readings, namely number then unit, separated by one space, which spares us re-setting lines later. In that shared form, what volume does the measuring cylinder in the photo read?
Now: 70 mL
